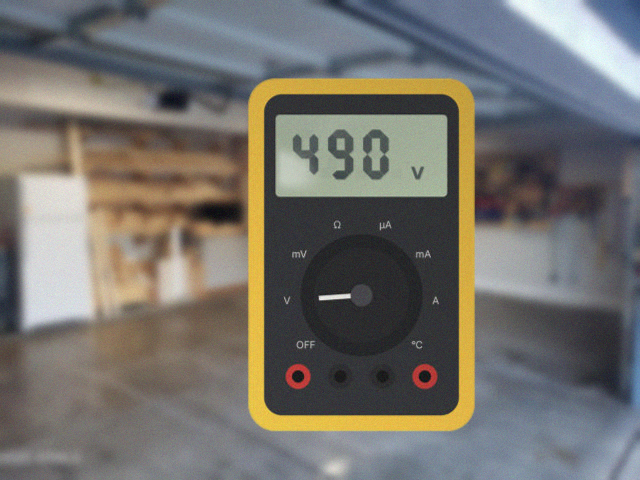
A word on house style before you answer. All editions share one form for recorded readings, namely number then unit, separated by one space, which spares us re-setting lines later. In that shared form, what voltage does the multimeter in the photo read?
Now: 490 V
